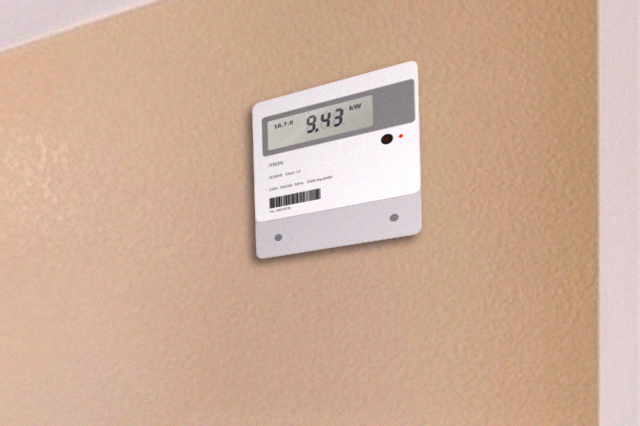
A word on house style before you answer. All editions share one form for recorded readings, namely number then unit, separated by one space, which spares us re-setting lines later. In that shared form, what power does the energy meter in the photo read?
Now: 9.43 kW
